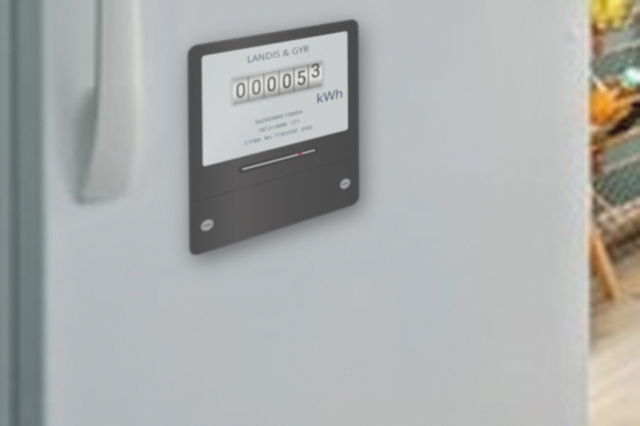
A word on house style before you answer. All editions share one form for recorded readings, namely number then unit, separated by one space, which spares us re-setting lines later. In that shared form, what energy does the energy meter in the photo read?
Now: 53 kWh
